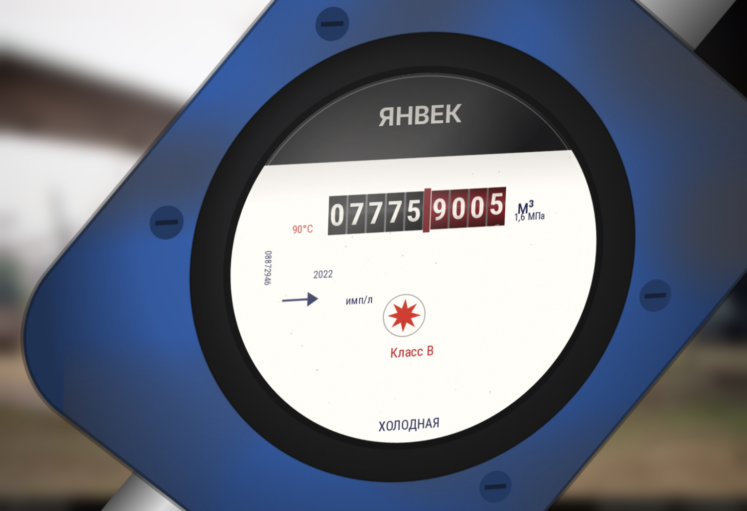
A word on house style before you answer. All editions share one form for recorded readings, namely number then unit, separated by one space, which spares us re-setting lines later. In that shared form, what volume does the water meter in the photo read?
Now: 7775.9005 m³
